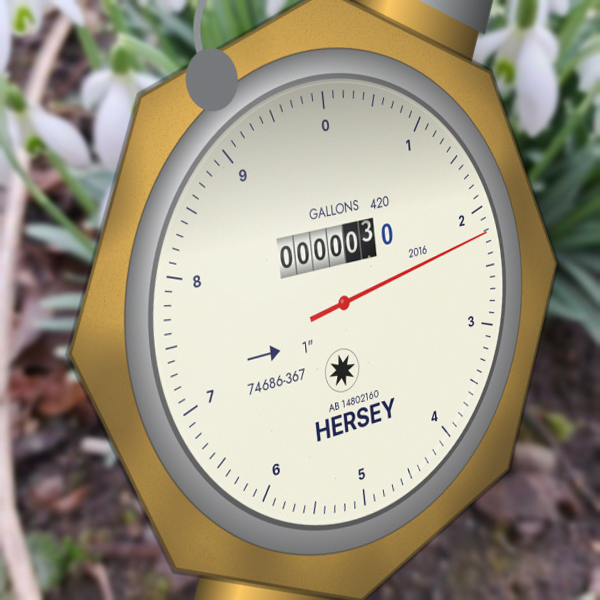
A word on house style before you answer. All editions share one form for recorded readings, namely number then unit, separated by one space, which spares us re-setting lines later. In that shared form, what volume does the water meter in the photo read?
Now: 32.2 gal
